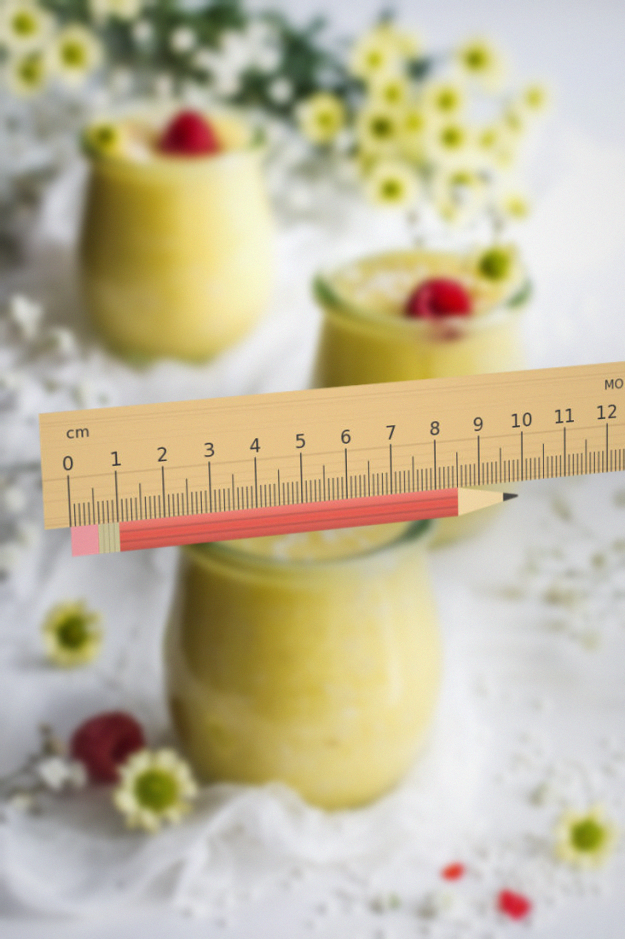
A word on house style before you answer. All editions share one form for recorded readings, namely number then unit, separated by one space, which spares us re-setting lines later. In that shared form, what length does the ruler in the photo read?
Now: 9.9 cm
